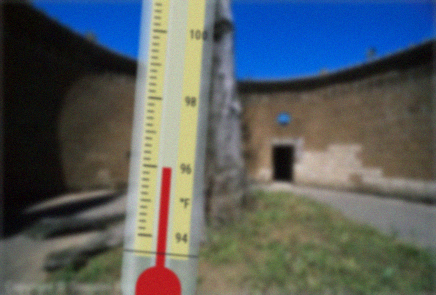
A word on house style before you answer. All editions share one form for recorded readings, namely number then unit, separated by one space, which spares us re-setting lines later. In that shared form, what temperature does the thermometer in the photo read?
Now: 96 °F
